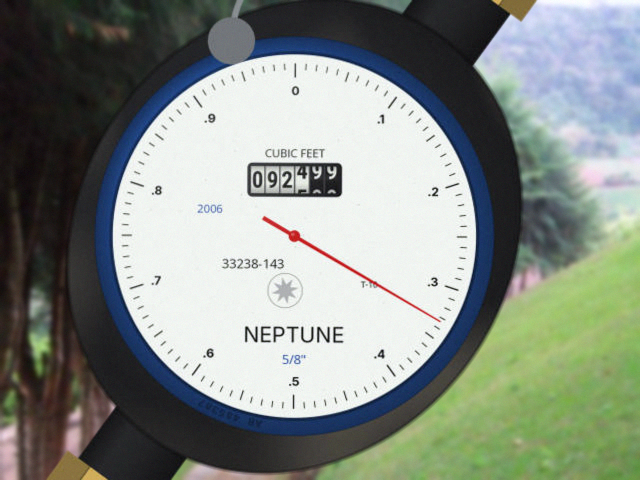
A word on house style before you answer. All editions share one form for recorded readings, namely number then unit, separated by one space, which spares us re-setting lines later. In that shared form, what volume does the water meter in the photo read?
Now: 92499.33 ft³
